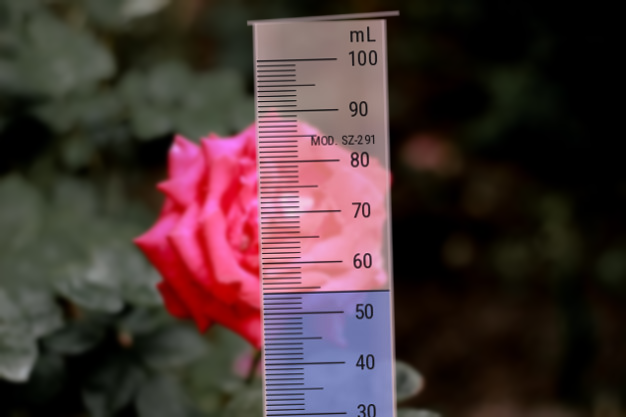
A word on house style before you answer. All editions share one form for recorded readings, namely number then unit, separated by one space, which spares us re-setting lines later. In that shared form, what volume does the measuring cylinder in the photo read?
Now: 54 mL
